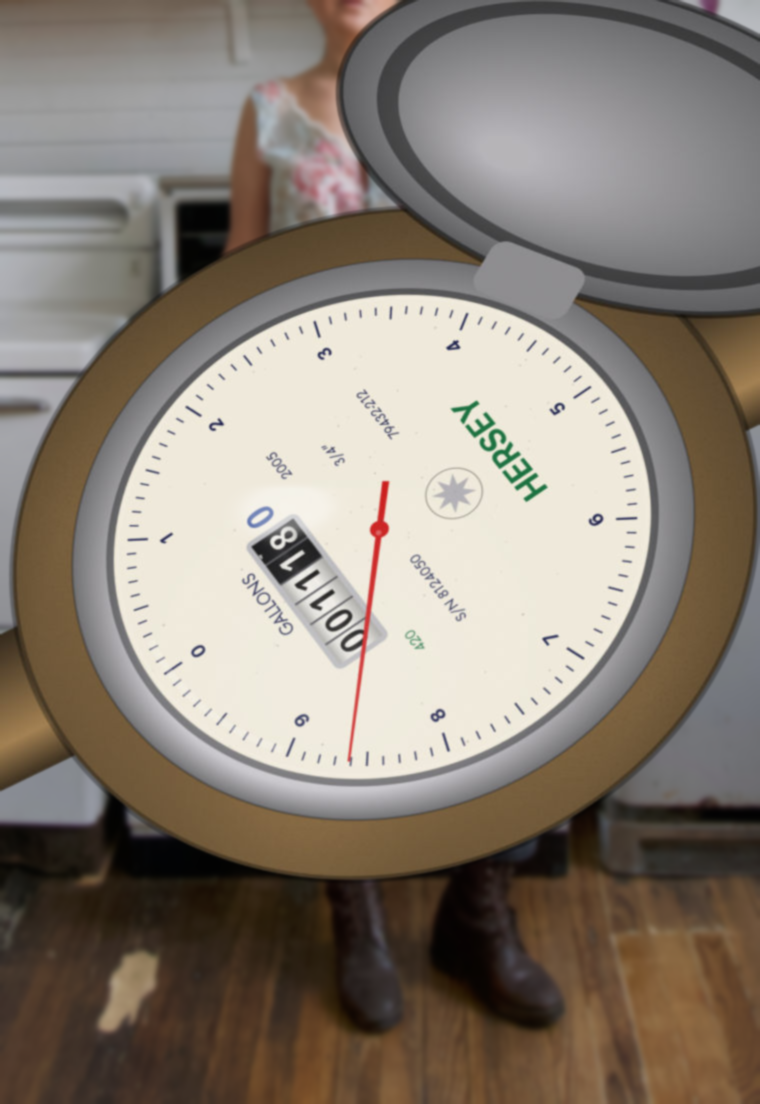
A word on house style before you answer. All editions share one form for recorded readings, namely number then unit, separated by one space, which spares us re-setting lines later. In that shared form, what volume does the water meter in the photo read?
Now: 11178.6 gal
